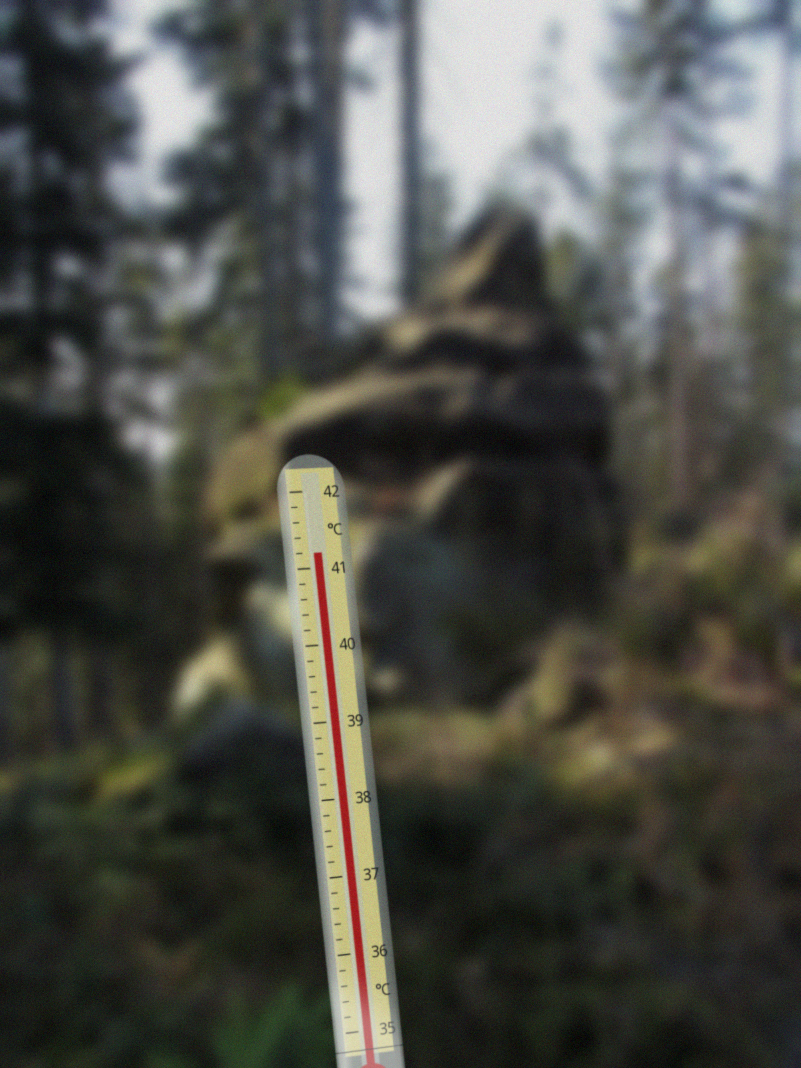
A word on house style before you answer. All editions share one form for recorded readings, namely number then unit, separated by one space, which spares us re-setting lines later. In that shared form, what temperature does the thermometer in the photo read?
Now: 41.2 °C
